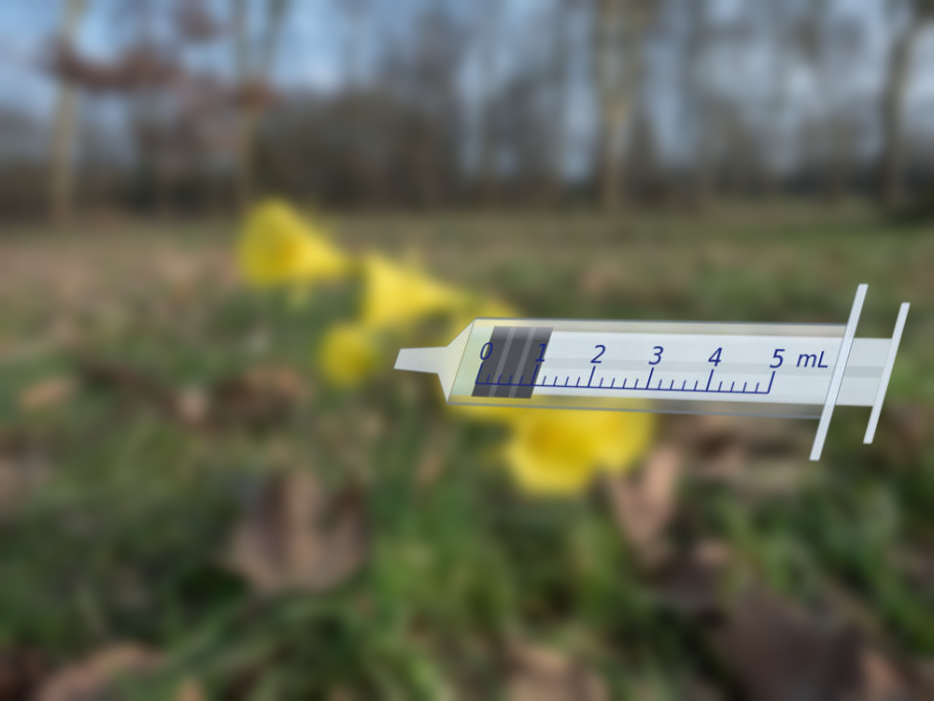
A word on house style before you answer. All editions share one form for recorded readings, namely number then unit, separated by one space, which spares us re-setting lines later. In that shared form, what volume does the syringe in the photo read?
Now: 0 mL
